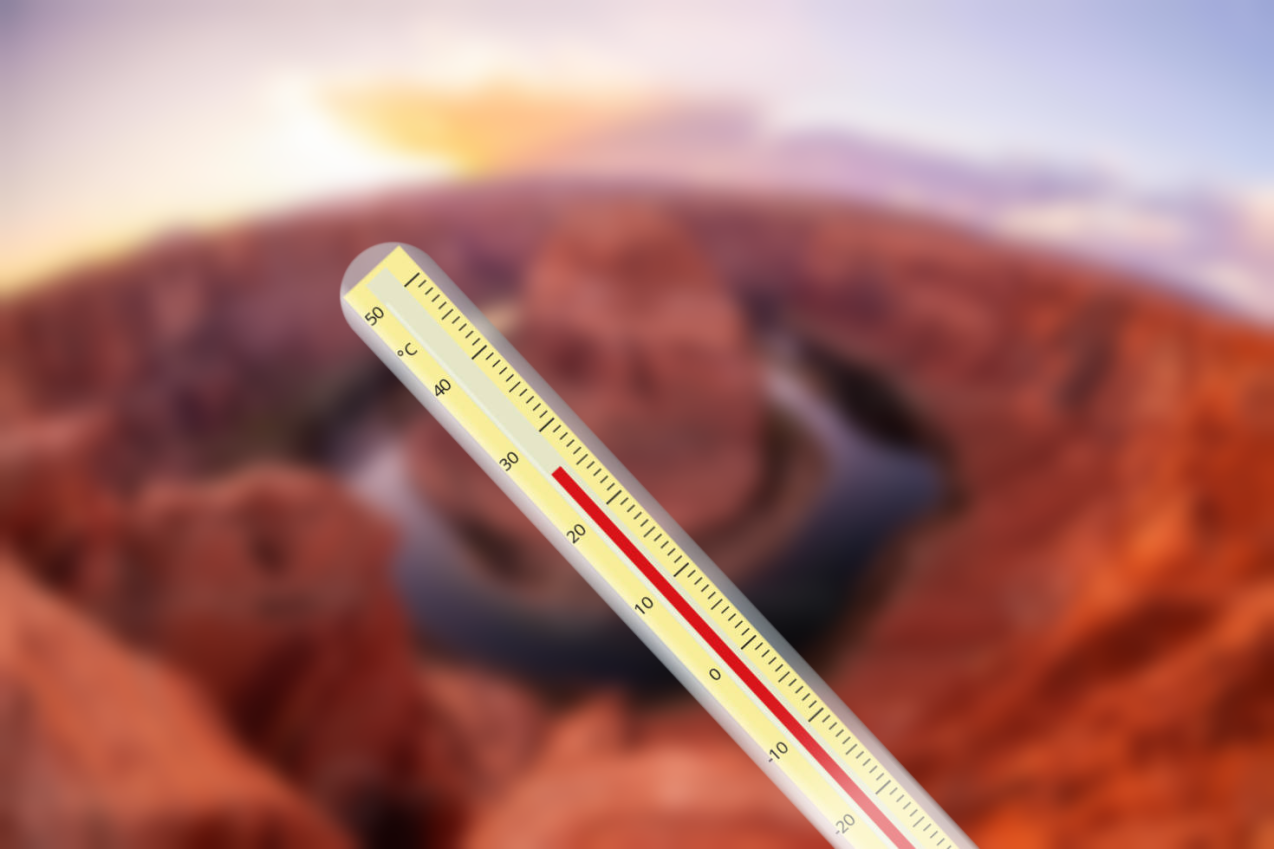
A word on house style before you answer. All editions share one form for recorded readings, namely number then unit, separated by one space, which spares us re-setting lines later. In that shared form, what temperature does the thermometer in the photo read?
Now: 26 °C
